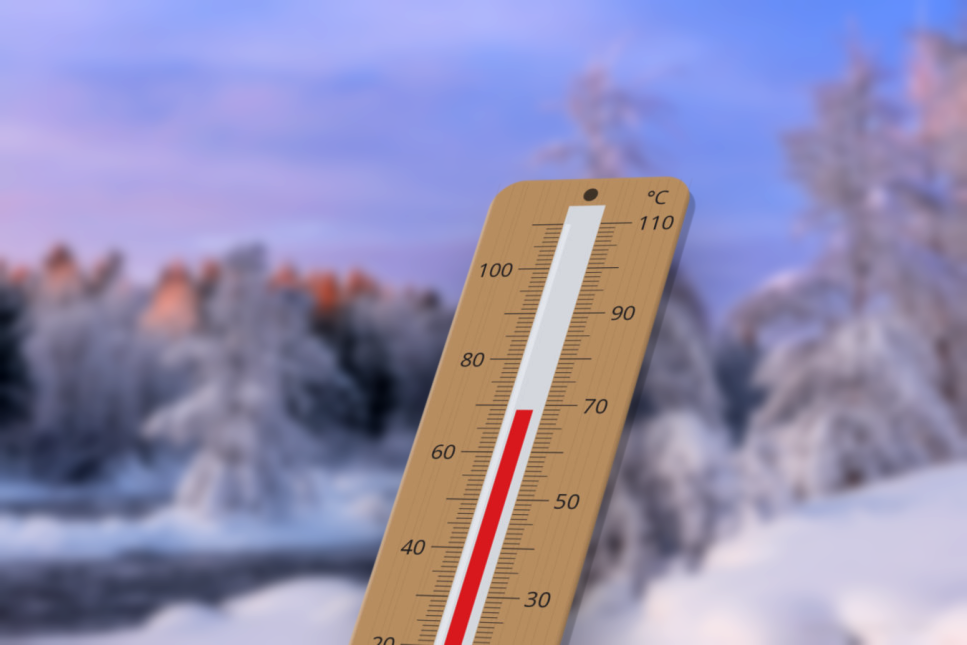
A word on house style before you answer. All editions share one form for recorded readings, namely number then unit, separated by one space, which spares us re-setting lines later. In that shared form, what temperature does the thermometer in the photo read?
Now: 69 °C
